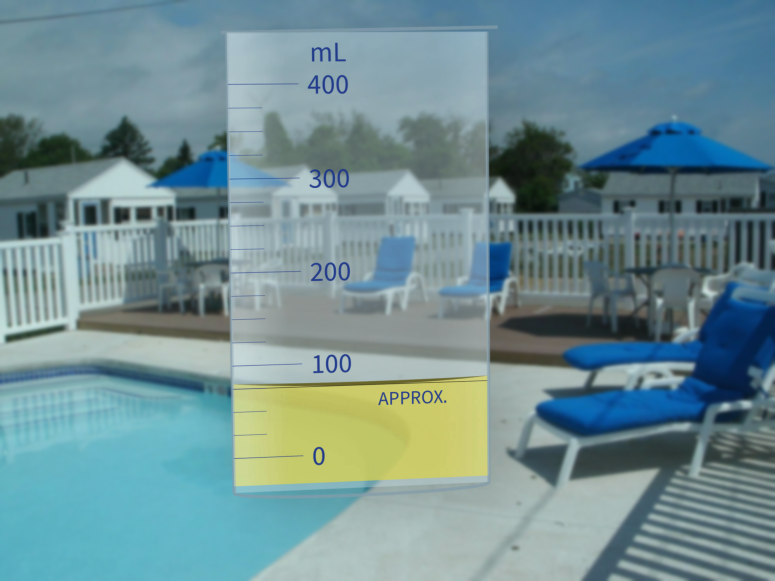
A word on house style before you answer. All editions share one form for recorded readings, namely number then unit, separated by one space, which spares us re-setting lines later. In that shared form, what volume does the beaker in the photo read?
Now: 75 mL
